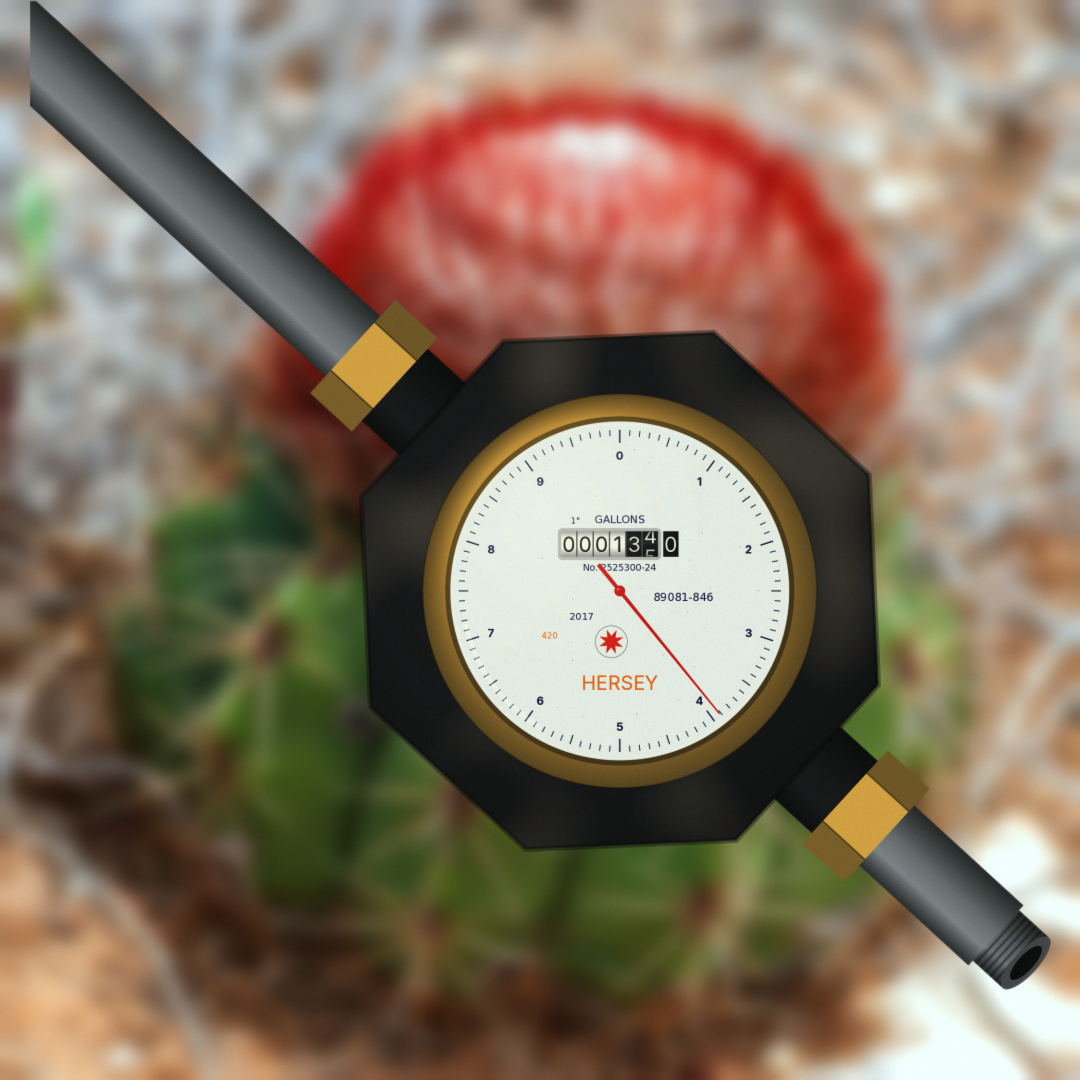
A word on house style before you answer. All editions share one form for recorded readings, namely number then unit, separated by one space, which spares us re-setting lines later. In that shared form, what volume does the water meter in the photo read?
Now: 1343.9 gal
